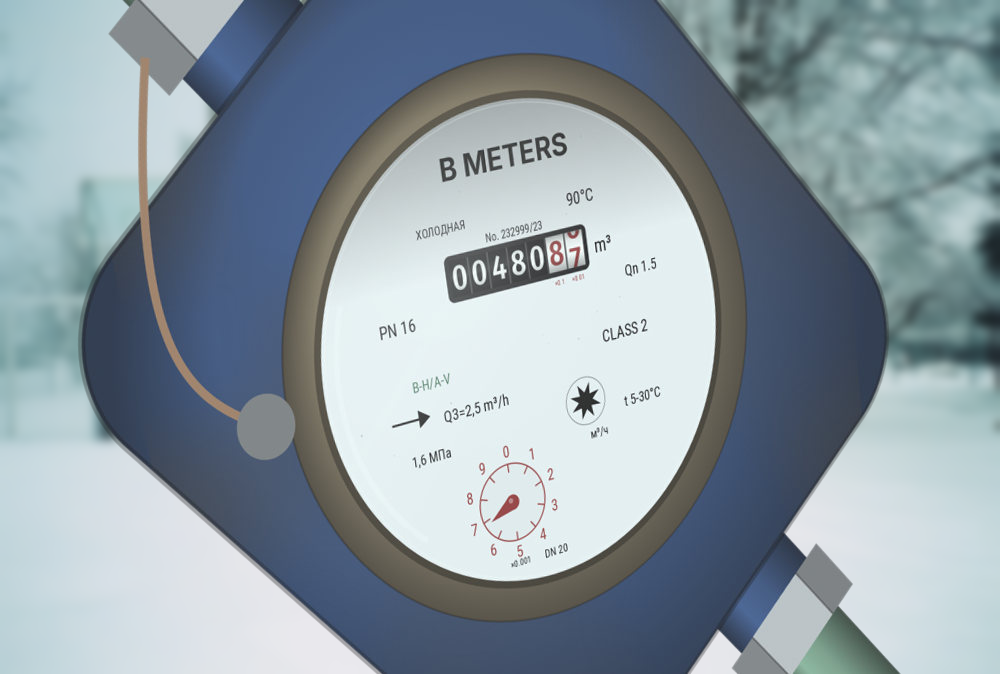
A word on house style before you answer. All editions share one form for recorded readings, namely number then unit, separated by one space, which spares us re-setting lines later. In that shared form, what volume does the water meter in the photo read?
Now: 480.866 m³
